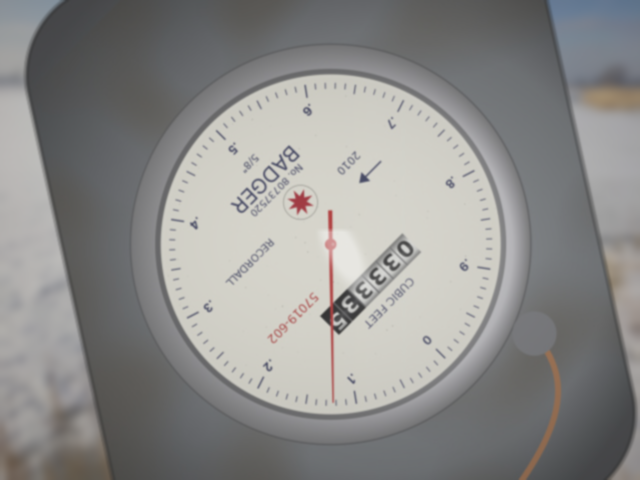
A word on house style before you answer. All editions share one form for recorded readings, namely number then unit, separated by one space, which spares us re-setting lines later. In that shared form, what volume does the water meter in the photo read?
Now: 33335.12 ft³
